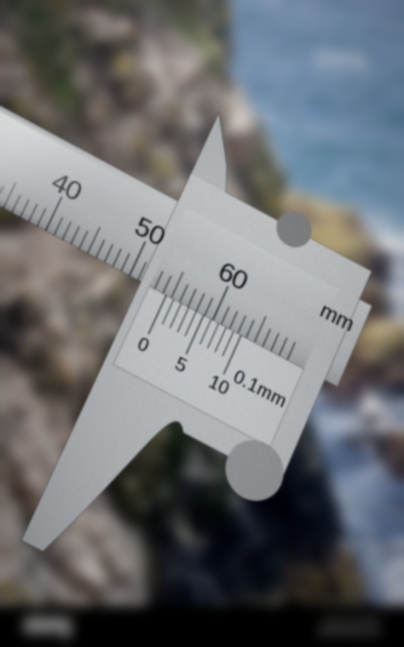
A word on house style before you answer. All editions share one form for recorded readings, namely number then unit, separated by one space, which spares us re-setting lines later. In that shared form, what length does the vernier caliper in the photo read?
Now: 54.4 mm
